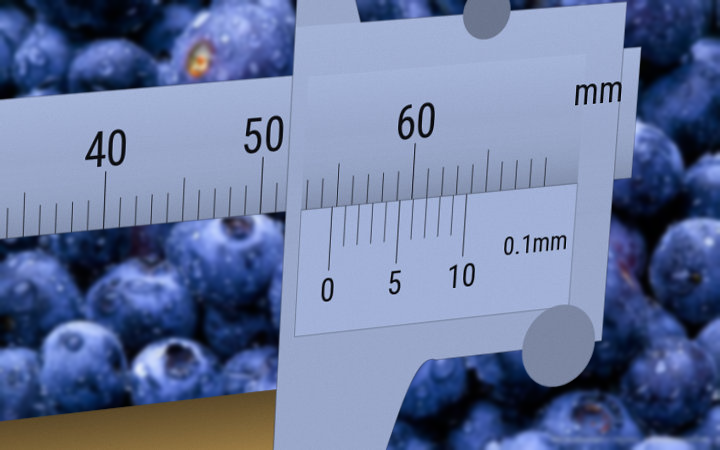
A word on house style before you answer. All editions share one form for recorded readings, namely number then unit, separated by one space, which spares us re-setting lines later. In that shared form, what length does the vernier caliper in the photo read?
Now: 54.7 mm
